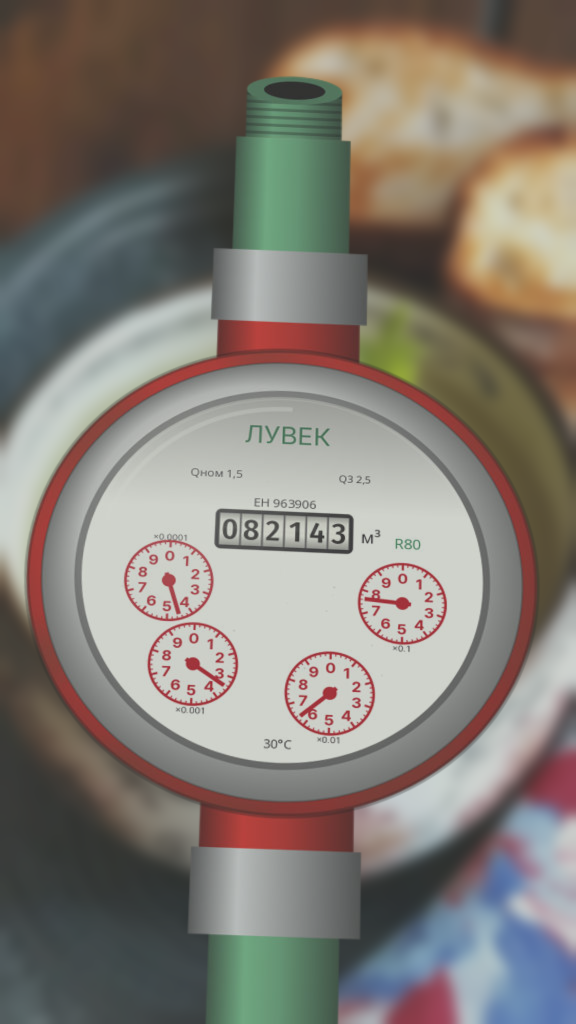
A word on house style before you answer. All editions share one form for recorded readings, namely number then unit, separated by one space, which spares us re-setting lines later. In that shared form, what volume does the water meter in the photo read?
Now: 82143.7634 m³
